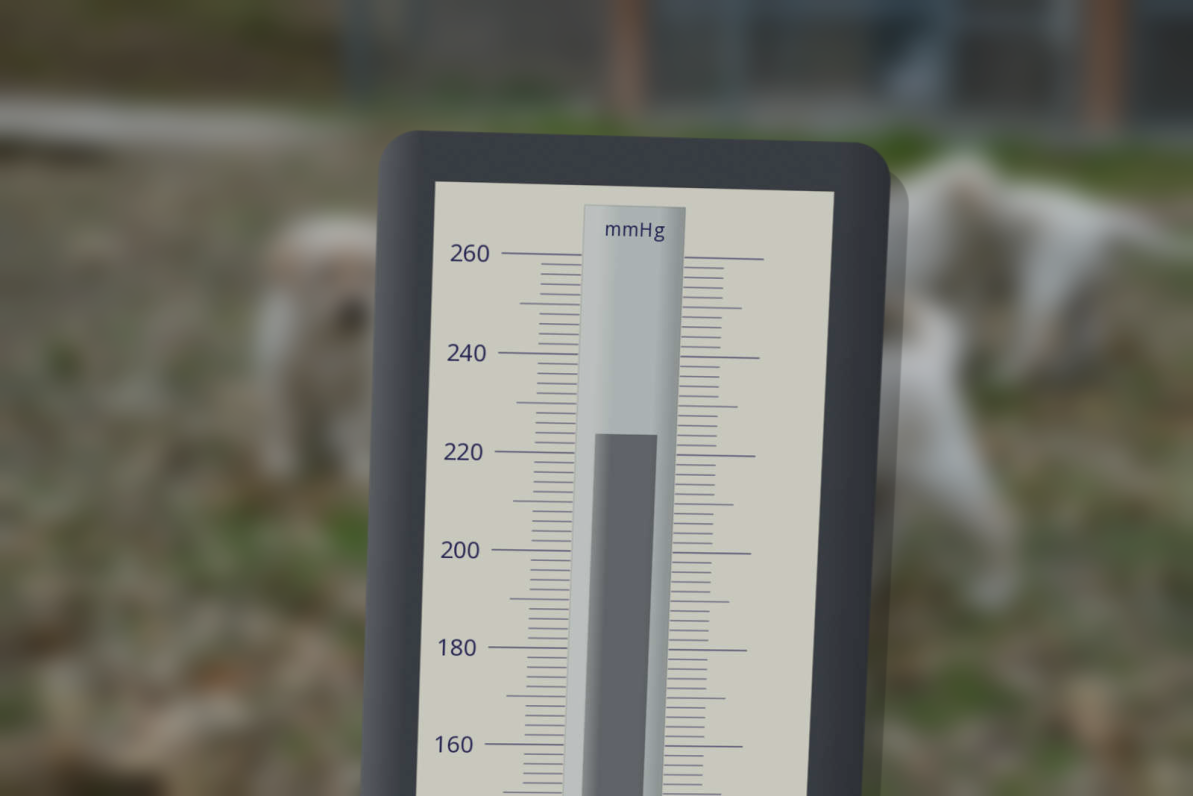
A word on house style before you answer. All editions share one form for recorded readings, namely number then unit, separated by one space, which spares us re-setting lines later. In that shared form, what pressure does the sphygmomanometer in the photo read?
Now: 224 mmHg
